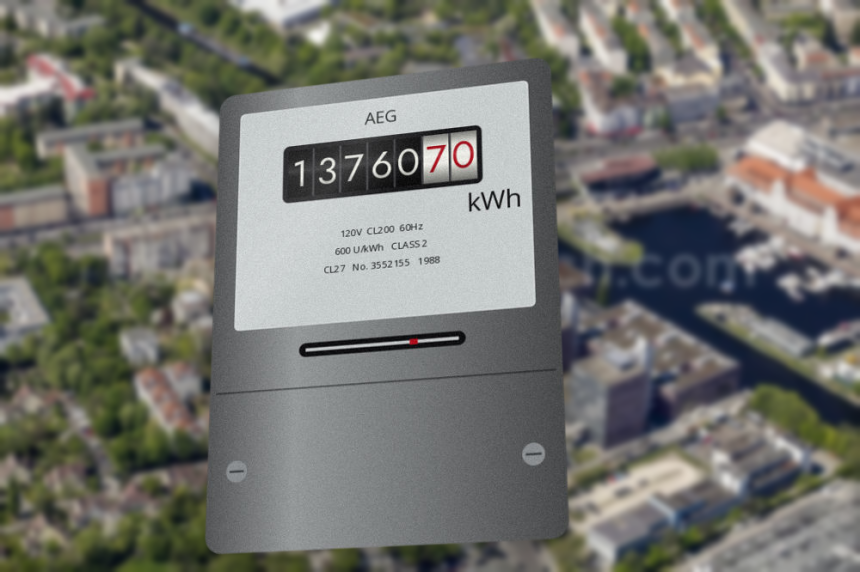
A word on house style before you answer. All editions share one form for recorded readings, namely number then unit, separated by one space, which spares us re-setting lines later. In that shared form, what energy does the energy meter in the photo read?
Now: 13760.70 kWh
